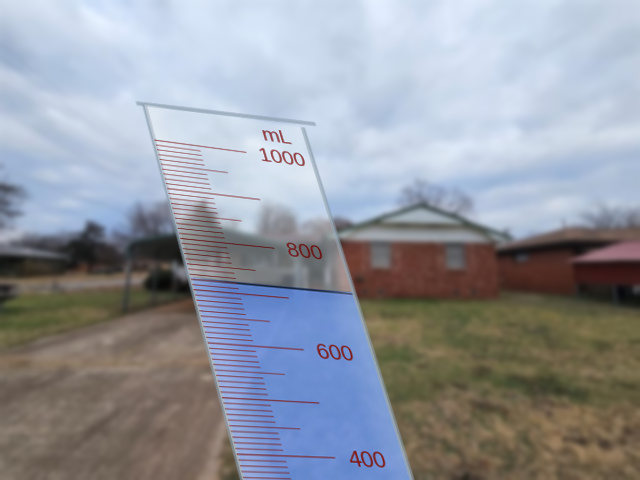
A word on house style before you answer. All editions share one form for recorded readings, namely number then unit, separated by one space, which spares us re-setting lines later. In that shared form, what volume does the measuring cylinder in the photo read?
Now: 720 mL
